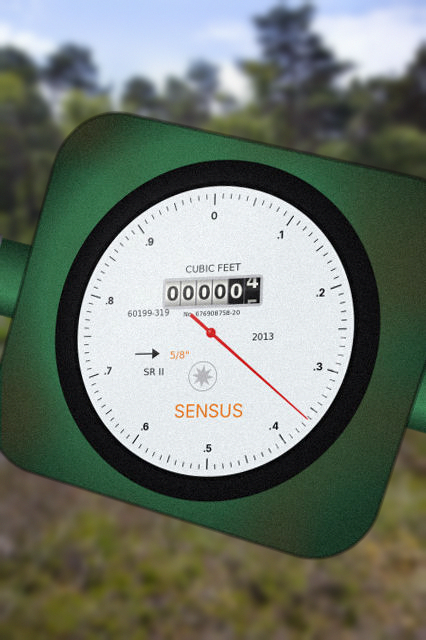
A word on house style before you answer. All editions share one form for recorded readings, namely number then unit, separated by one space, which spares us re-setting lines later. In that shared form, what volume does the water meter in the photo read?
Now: 4.36 ft³
